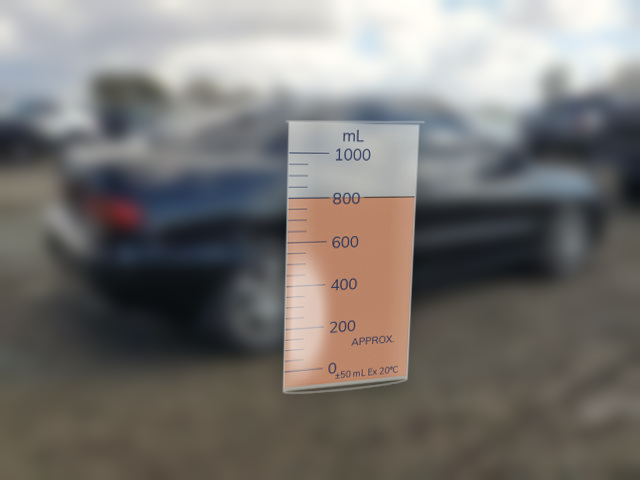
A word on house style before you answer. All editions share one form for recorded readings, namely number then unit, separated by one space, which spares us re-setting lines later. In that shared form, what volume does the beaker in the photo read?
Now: 800 mL
